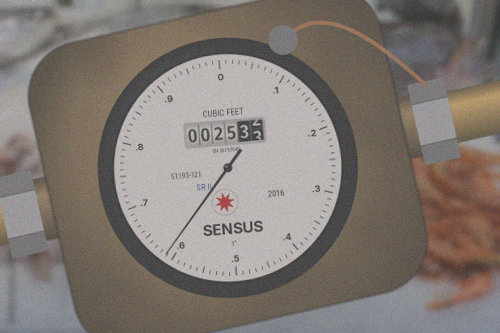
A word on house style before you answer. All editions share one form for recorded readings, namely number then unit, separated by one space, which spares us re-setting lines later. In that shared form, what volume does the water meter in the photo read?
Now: 2532.61 ft³
